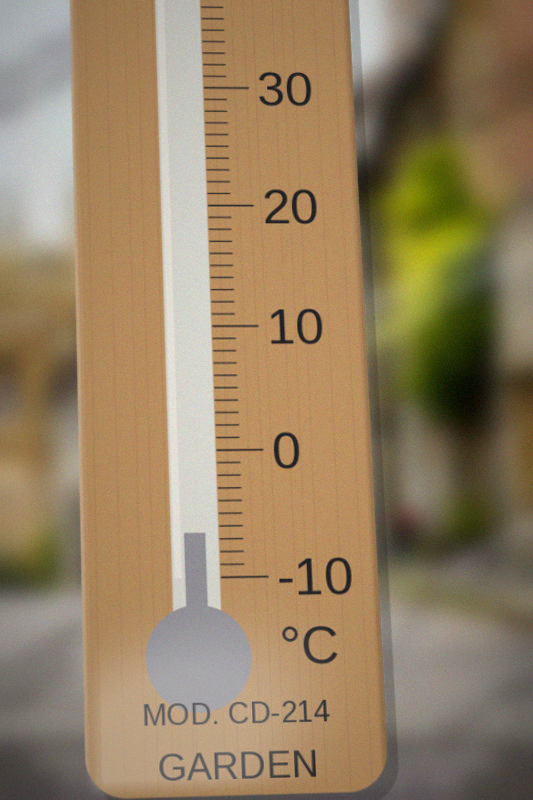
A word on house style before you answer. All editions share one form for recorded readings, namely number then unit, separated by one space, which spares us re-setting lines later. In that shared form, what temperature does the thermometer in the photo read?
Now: -6.5 °C
